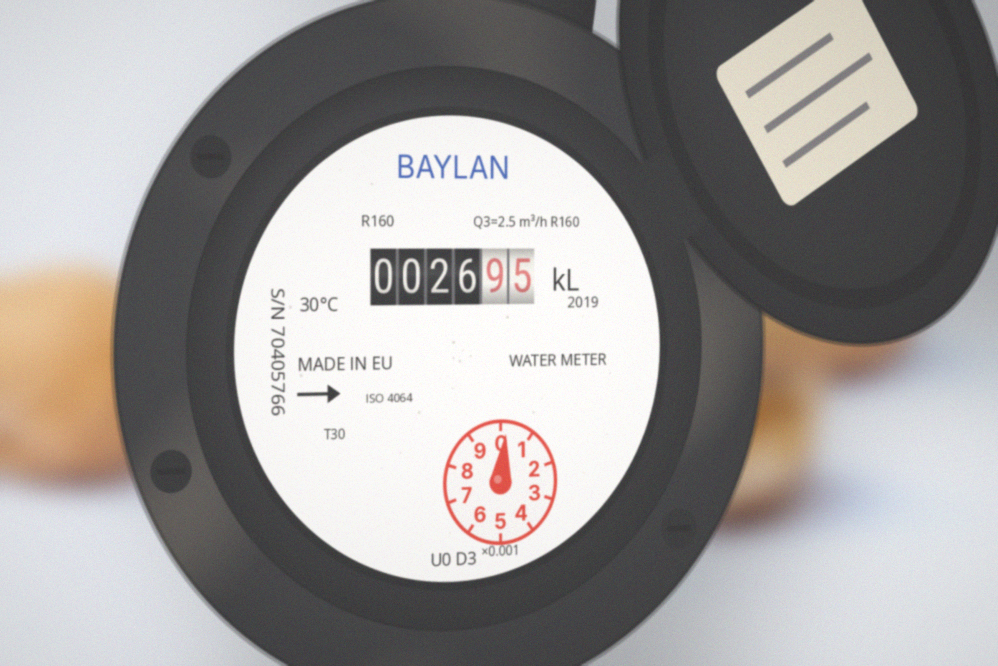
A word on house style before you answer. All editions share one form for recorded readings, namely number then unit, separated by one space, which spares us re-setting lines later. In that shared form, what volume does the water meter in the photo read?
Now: 26.950 kL
